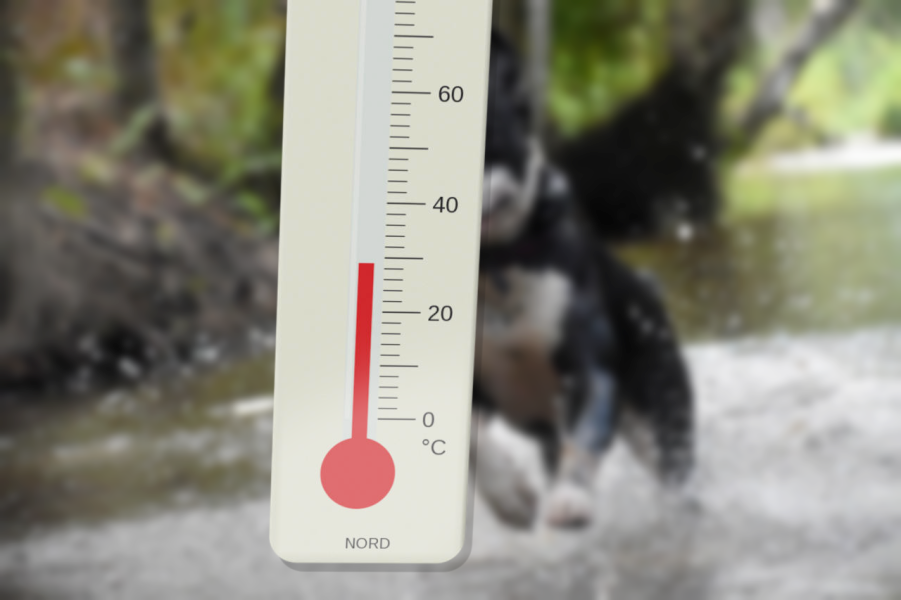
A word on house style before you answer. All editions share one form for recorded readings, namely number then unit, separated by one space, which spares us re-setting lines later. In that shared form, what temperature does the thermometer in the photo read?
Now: 29 °C
